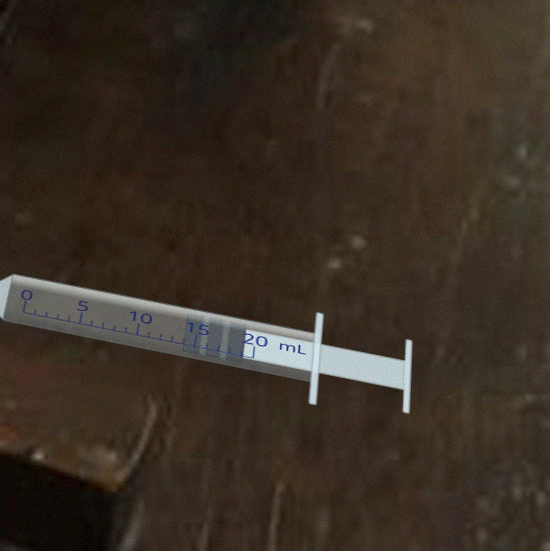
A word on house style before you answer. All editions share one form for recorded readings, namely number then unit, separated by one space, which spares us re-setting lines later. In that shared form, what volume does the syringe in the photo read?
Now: 14 mL
